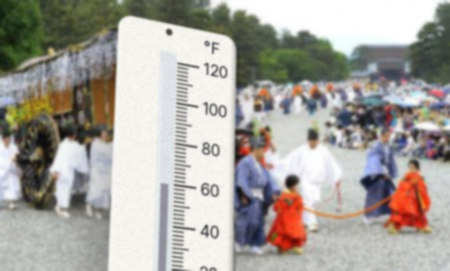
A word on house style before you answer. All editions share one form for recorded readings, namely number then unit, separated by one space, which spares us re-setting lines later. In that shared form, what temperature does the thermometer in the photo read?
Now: 60 °F
